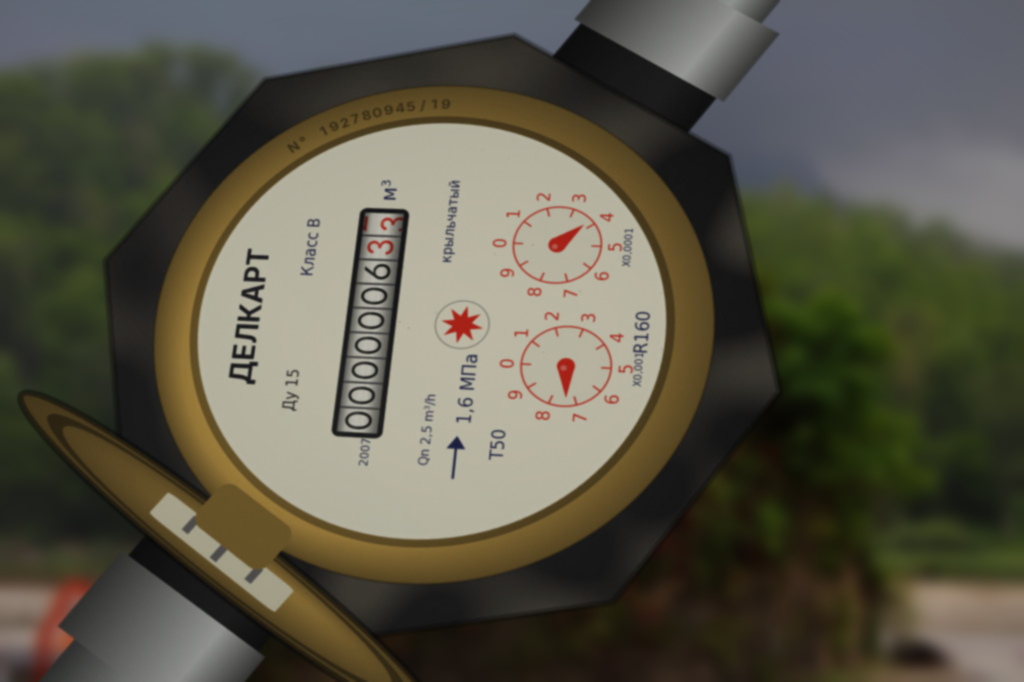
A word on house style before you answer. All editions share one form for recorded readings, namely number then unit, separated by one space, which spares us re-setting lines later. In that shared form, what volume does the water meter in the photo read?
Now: 6.3273 m³
